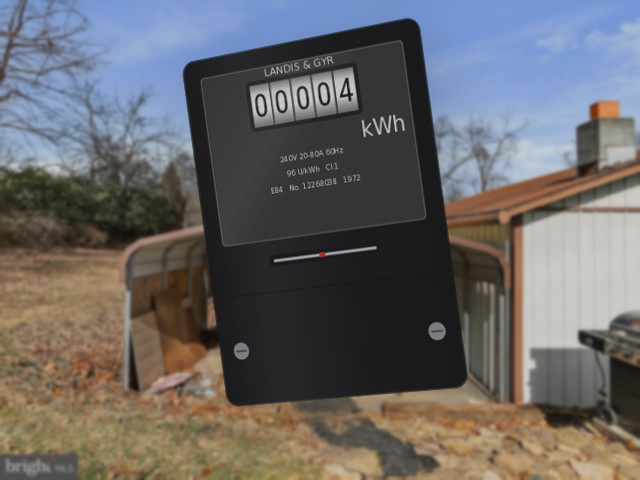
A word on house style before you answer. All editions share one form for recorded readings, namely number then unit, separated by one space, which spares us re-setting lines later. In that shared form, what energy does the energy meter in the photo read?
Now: 4 kWh
